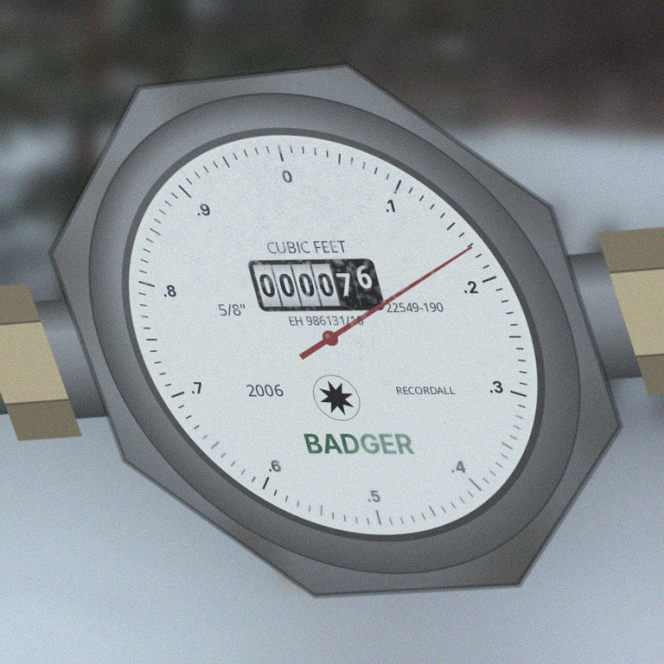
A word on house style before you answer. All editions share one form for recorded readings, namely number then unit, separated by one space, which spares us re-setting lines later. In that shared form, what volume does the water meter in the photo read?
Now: 76.17 ft³
